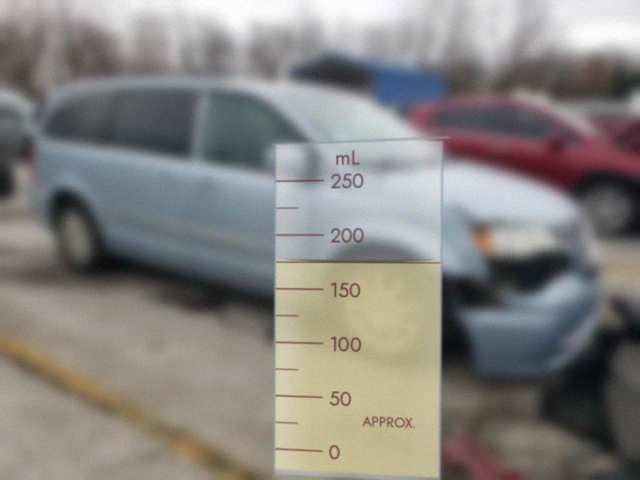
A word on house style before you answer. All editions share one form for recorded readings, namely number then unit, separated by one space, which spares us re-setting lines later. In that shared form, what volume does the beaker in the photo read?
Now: 175 mL
